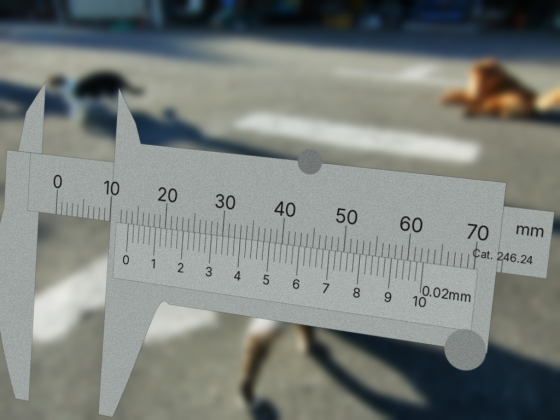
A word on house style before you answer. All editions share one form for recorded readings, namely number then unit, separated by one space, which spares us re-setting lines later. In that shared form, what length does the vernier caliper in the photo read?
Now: 13.4 mm
